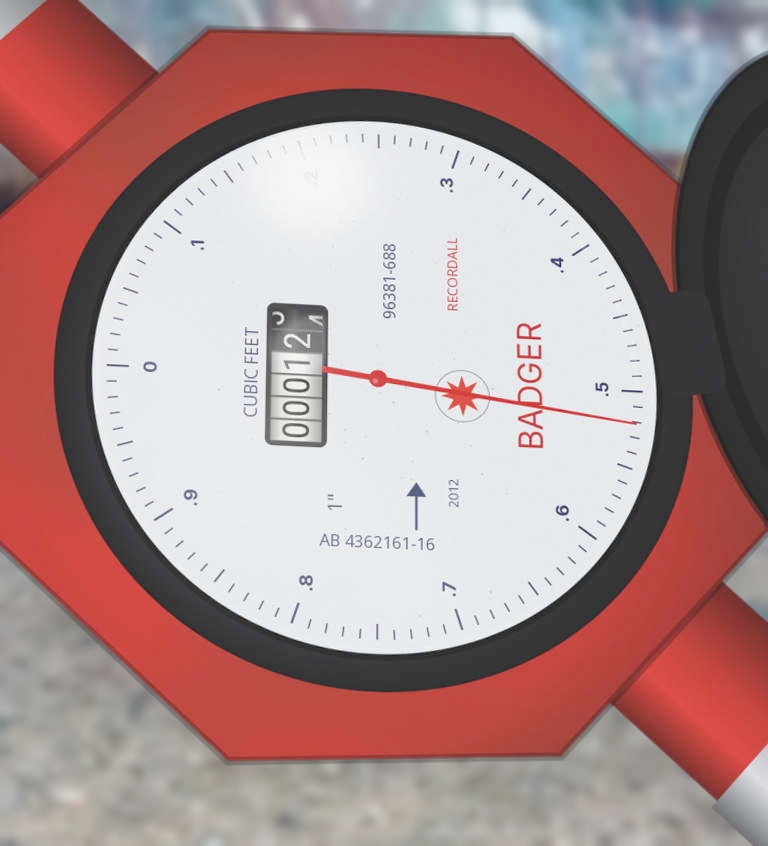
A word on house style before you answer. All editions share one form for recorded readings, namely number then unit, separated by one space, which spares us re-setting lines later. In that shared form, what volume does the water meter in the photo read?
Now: 123.52 ft³
